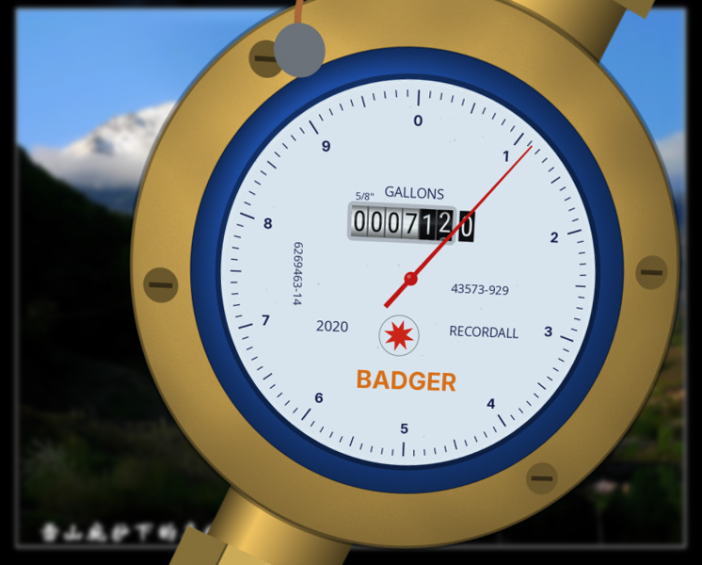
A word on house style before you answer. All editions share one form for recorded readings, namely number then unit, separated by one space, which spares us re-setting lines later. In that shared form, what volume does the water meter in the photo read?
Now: 7121.1 gal
